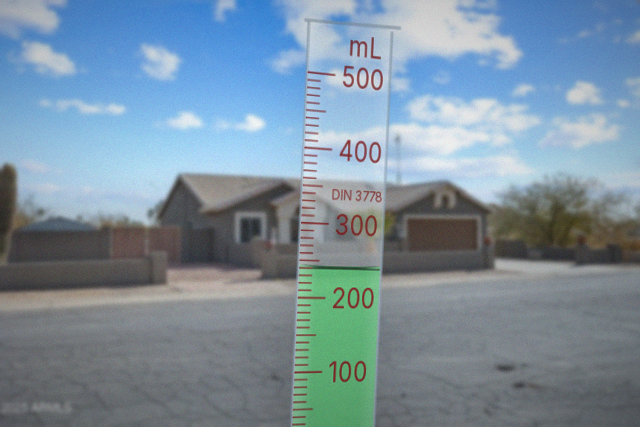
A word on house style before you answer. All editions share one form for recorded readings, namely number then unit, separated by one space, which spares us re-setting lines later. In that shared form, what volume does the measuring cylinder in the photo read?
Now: 240 mL
